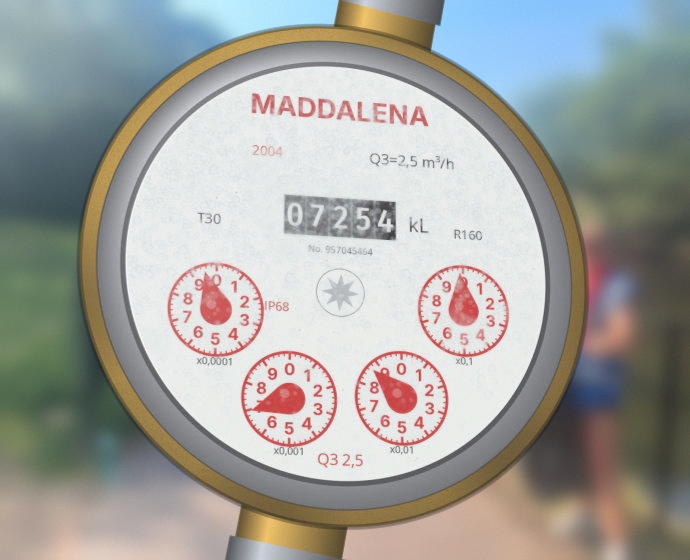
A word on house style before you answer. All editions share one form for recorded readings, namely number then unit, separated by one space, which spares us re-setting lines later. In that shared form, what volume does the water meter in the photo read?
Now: 7253.9869 kL
